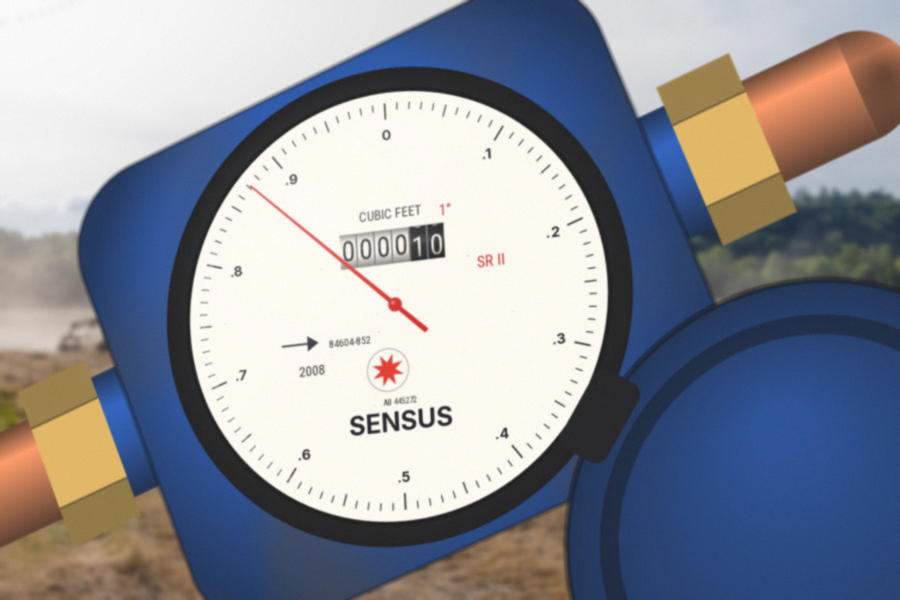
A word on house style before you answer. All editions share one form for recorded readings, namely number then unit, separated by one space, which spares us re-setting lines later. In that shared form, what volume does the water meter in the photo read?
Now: 9.87 ft³
